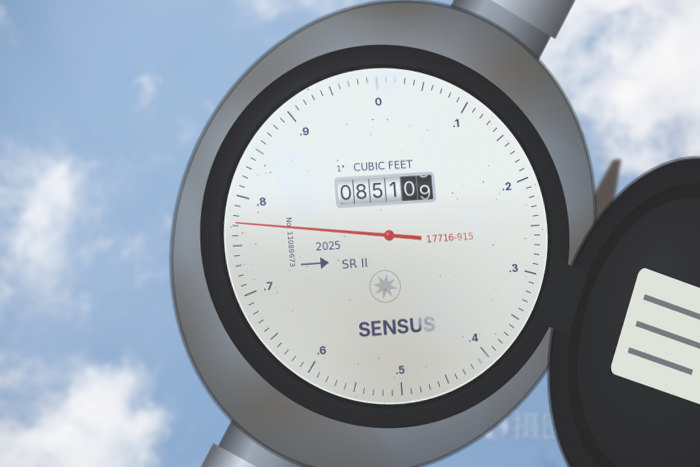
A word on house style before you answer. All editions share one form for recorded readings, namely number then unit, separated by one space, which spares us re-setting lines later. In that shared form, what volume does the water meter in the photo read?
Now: 85108.77 ft³
